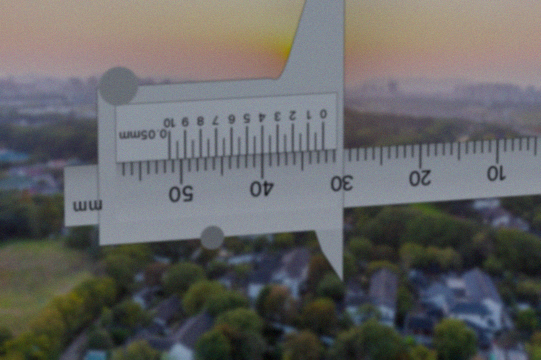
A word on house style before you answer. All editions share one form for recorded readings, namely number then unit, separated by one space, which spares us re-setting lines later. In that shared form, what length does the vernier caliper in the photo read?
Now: 32.4 mm
